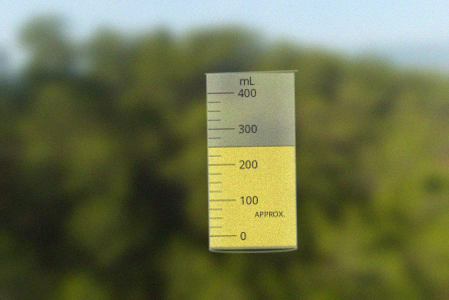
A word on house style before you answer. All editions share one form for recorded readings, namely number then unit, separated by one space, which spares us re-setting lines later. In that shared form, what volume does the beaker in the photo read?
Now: 250 mL
